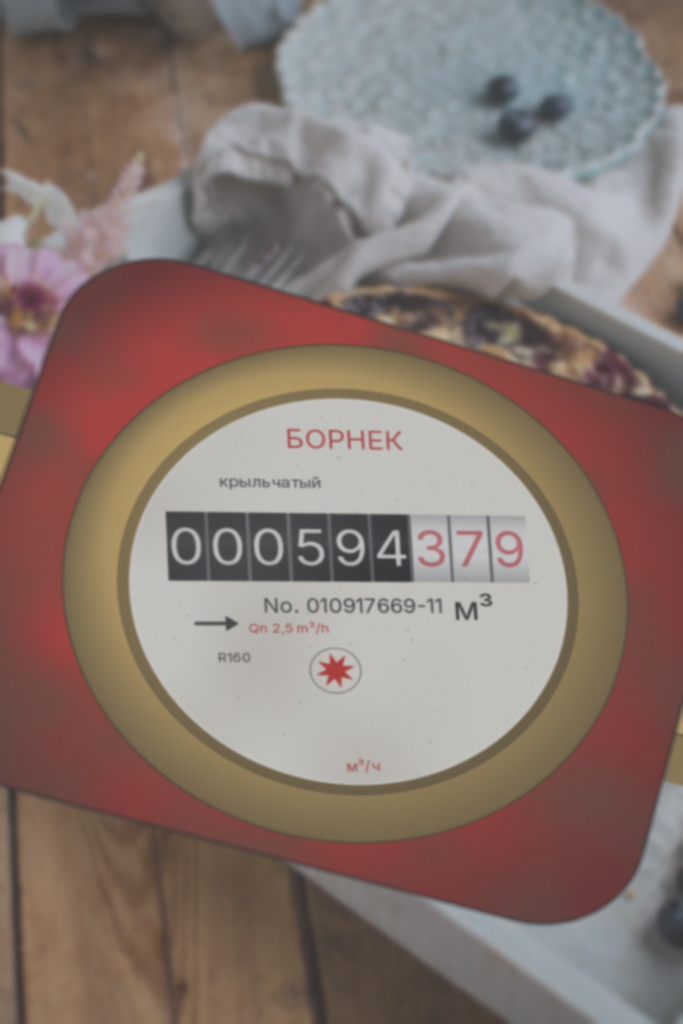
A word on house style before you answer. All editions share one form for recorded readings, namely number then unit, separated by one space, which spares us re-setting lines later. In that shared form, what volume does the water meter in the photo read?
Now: 594.379 m³
